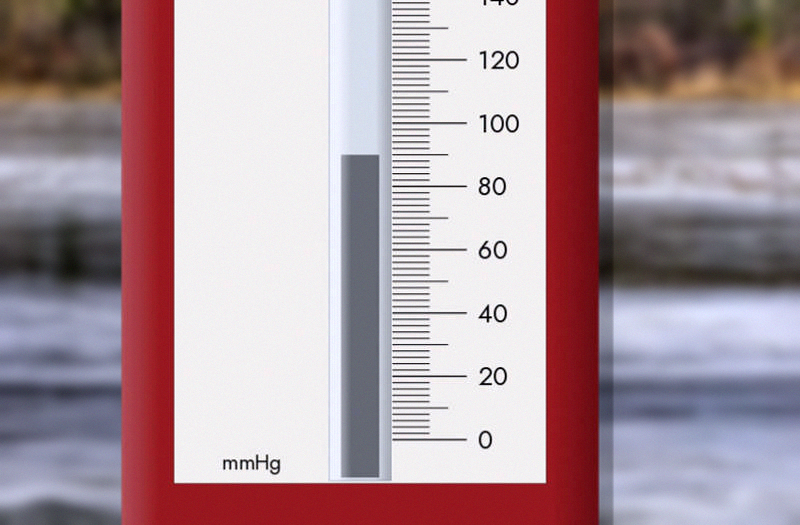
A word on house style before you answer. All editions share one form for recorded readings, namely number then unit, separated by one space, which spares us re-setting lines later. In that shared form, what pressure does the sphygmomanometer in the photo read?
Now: 90 mmHg
